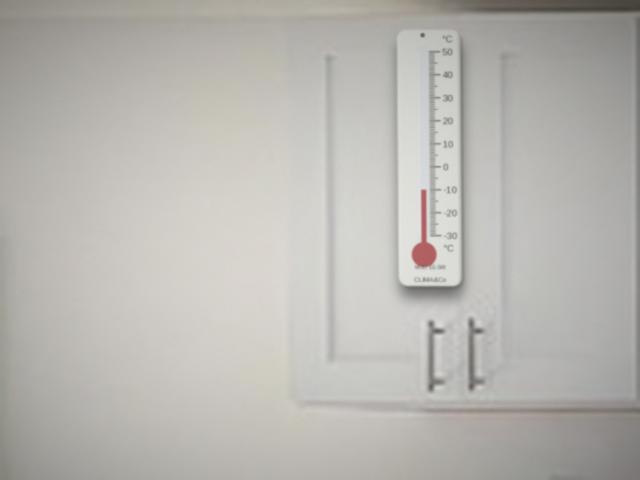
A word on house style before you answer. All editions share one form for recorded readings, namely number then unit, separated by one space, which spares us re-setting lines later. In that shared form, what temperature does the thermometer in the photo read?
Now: -10 °C
